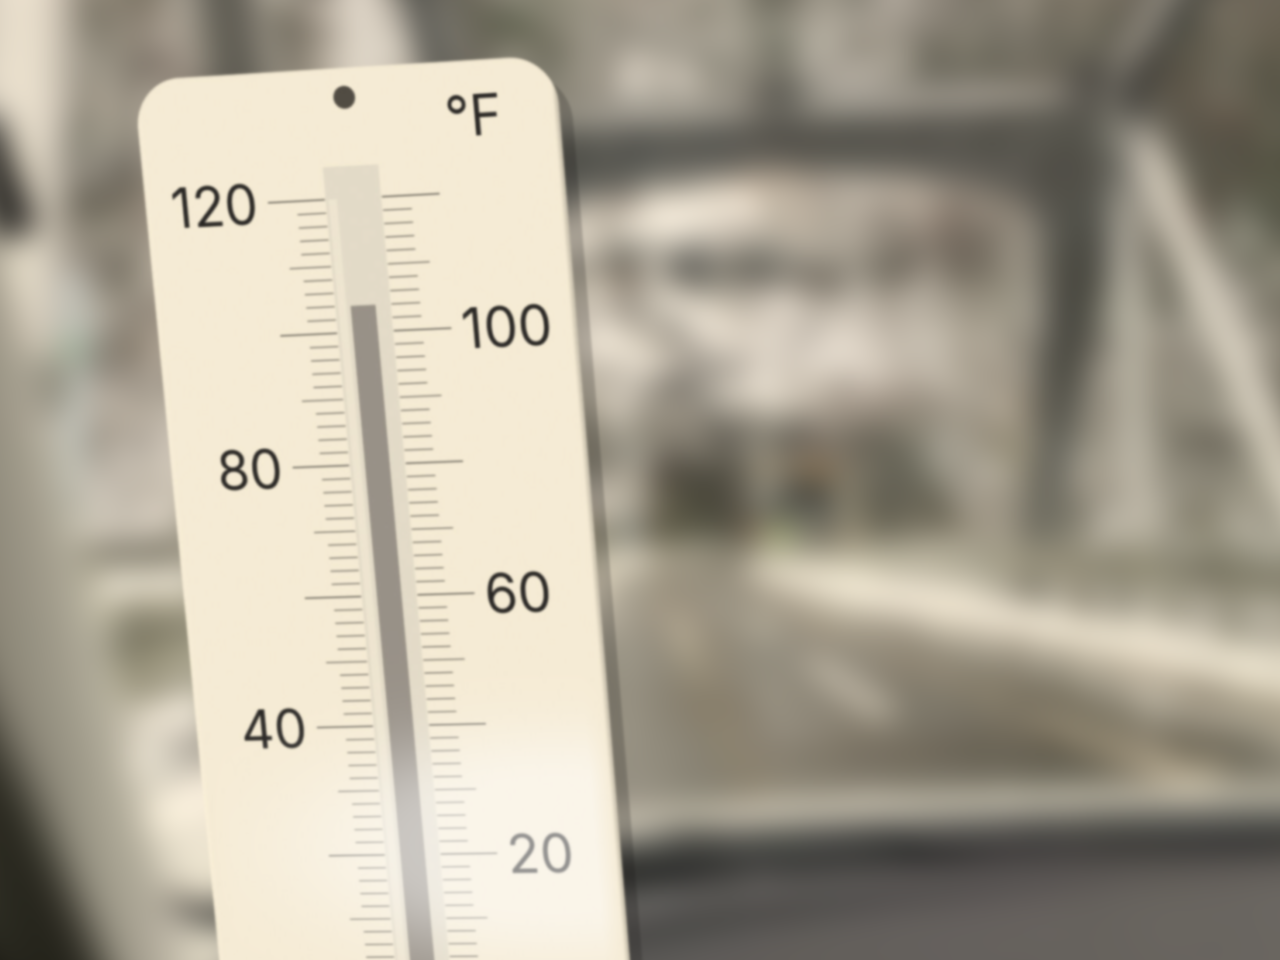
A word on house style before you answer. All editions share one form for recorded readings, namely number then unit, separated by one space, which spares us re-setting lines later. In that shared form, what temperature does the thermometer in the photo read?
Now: 104 °F
